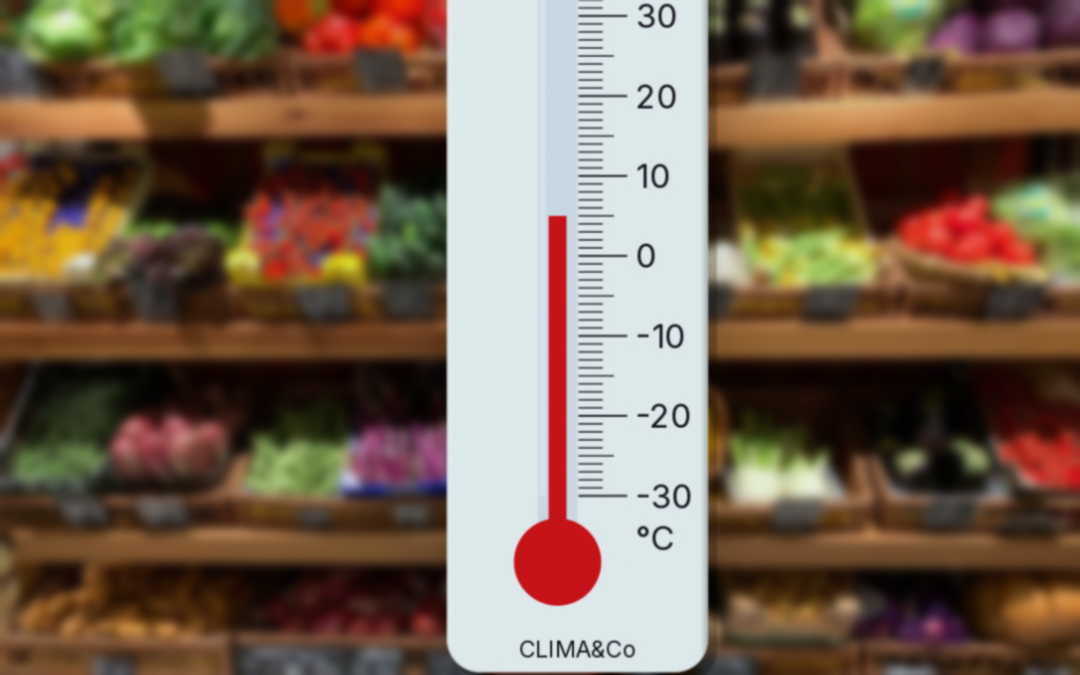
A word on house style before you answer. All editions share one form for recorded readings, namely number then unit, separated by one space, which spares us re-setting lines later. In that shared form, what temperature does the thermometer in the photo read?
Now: 5 °C
